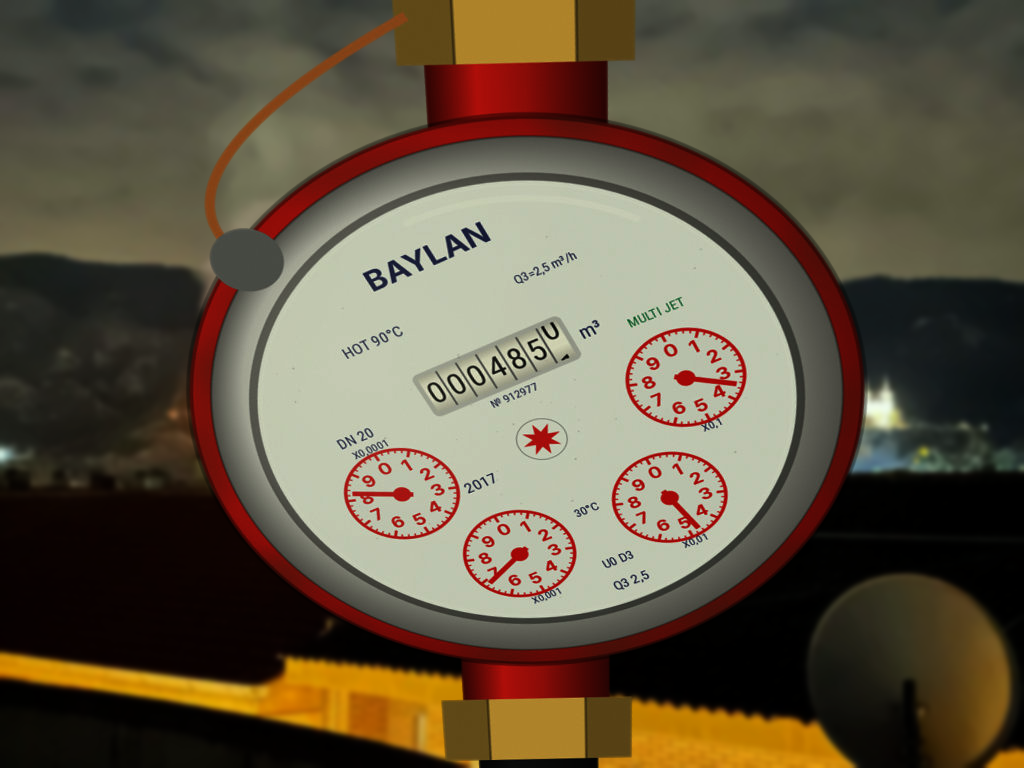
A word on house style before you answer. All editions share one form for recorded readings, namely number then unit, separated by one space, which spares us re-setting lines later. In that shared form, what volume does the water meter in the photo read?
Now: 4850.3468 m³
